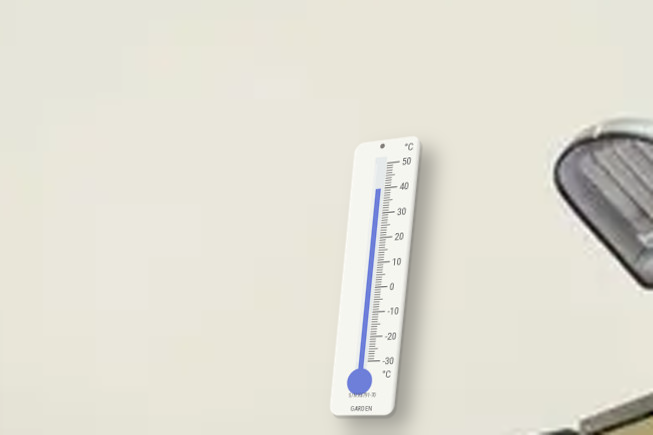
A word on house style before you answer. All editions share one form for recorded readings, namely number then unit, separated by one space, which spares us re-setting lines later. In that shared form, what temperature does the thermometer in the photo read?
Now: 40 °C
